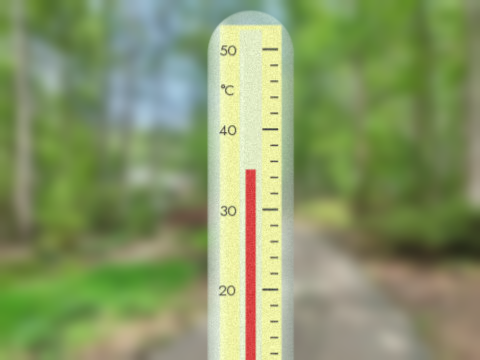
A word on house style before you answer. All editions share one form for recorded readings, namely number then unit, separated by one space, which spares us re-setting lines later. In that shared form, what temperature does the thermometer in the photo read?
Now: 35 °C
